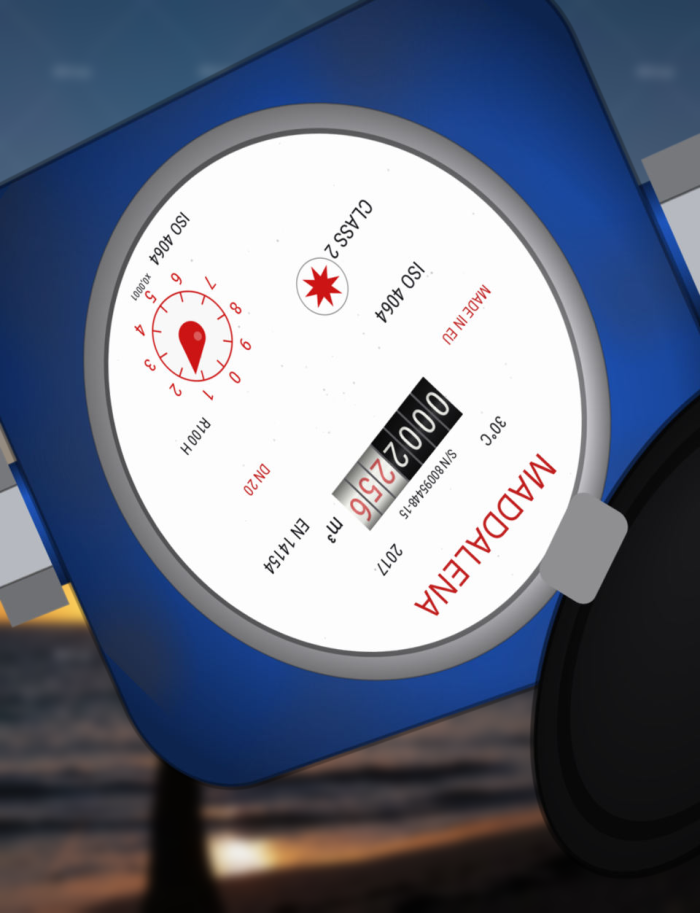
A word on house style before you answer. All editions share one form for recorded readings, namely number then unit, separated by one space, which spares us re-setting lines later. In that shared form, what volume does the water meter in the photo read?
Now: 2.2561 m³
